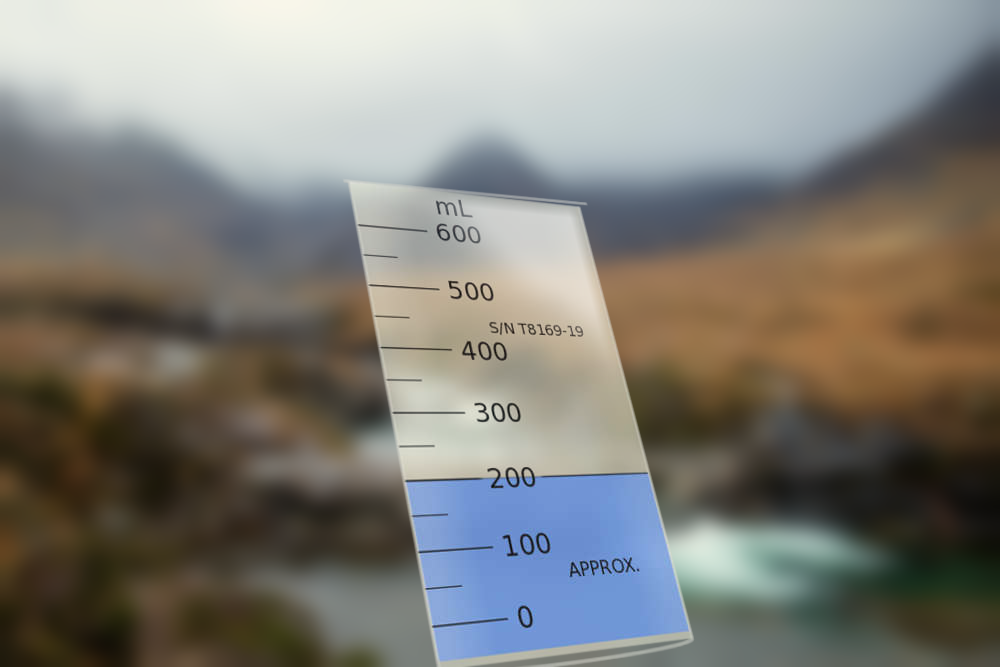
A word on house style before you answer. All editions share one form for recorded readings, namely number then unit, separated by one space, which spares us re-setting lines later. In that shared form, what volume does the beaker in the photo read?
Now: 200 mL
